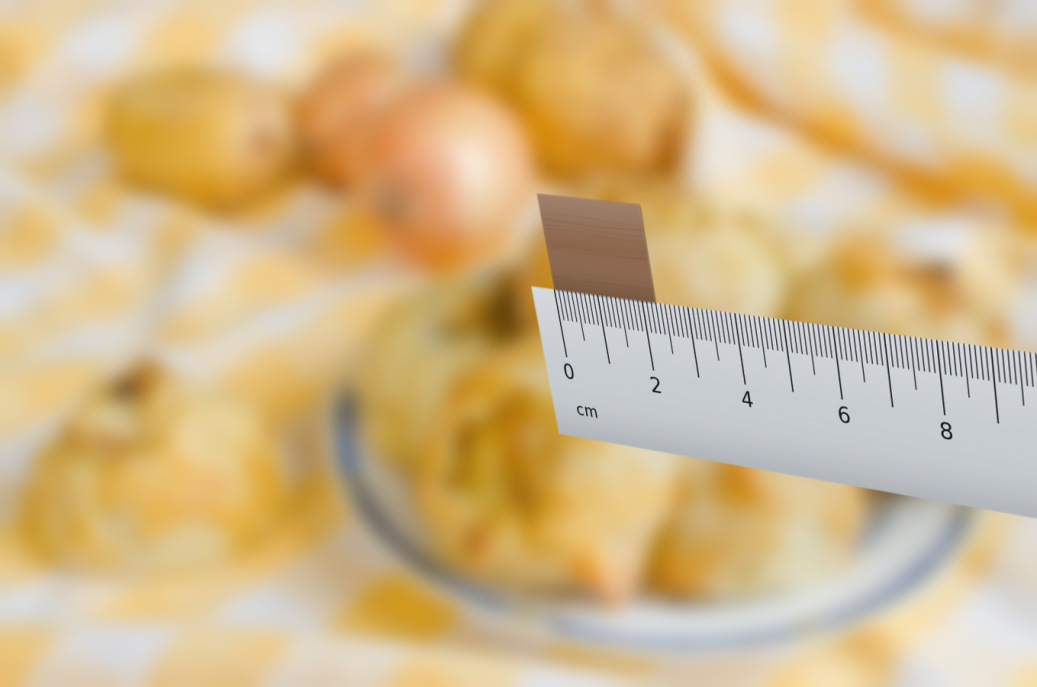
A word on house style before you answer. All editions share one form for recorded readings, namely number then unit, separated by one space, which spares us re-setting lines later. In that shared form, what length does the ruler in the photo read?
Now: 2.3 cm
